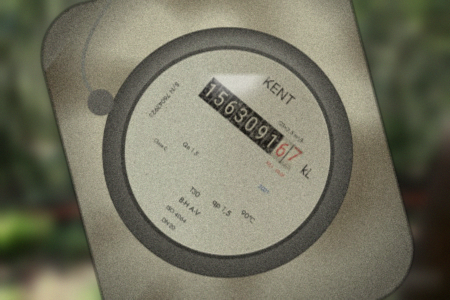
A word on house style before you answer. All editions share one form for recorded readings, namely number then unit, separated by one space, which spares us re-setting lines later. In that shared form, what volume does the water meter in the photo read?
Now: 1563091.67 kL
